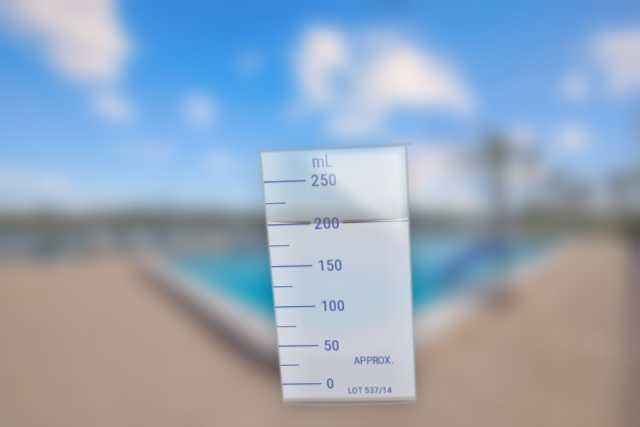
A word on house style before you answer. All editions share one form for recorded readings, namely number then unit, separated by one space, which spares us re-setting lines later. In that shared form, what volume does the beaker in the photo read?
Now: 200 mL
